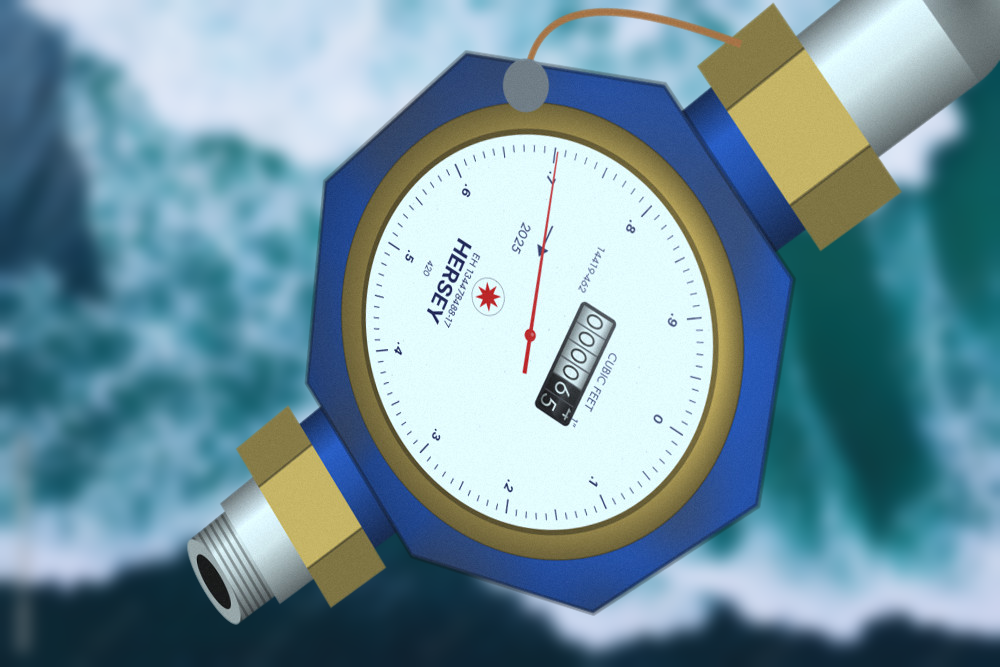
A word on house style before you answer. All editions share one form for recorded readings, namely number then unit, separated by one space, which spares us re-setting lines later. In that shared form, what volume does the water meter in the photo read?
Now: 64.70 ft³
